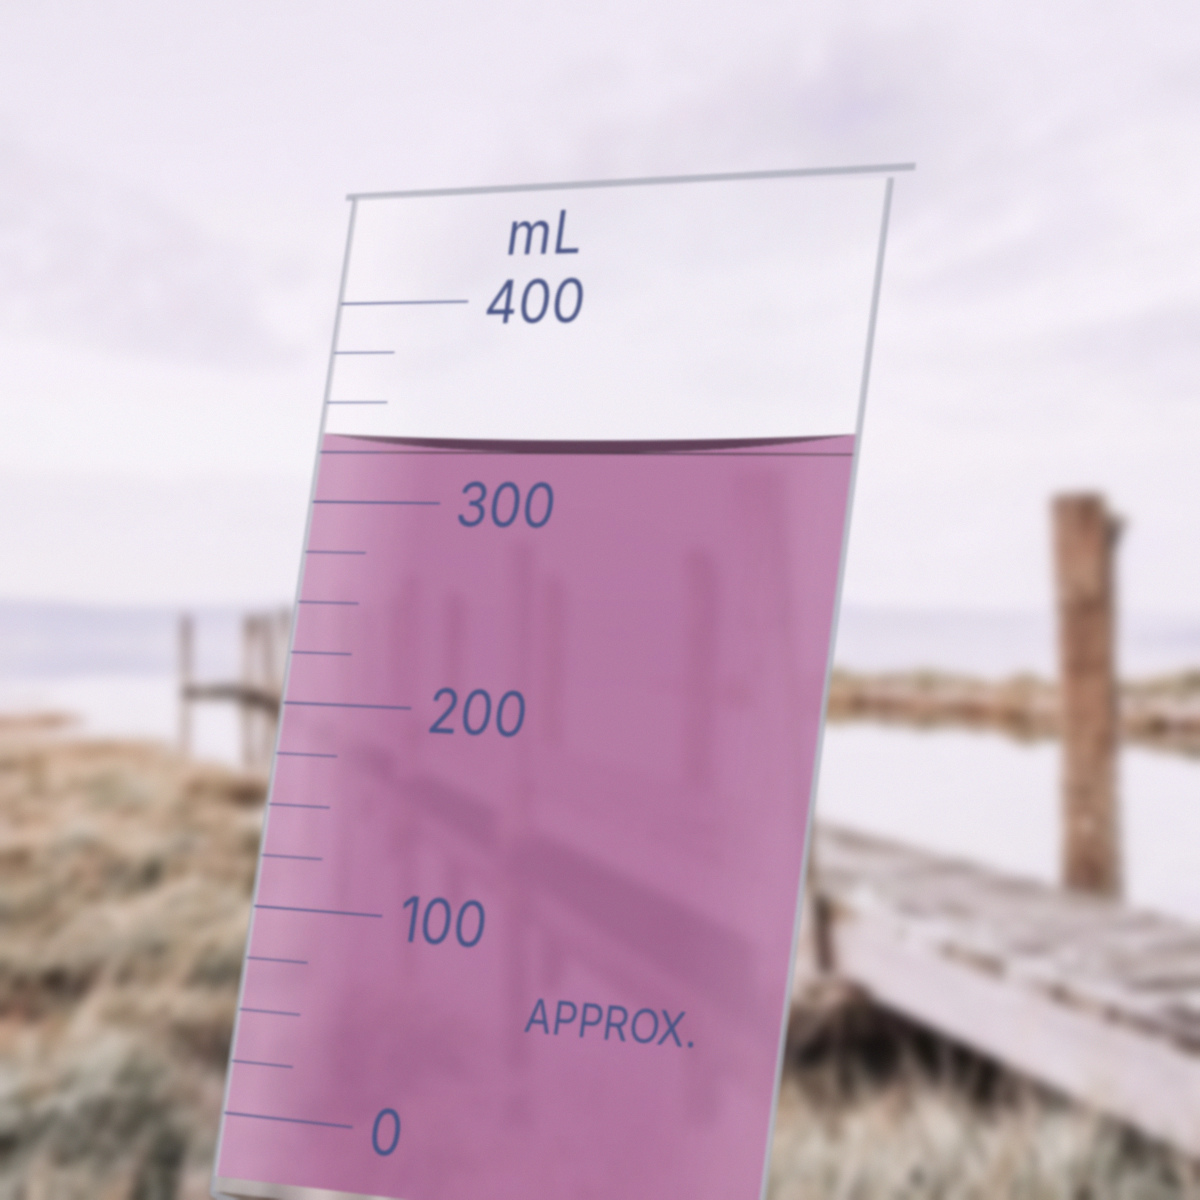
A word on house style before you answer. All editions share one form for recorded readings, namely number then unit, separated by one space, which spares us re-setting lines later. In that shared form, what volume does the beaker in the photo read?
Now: 325 mL
